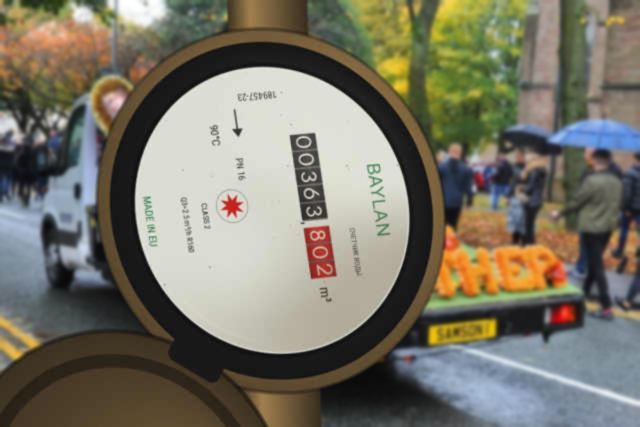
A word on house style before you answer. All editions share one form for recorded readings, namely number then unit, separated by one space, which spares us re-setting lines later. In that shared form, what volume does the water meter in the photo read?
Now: 363.802 m³
